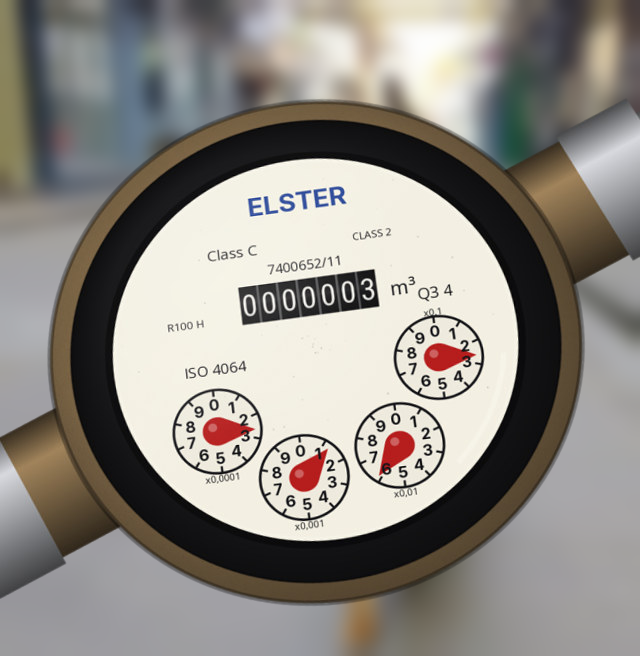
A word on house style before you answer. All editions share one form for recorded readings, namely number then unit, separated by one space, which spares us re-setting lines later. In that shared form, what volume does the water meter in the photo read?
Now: 3.2612 m³
